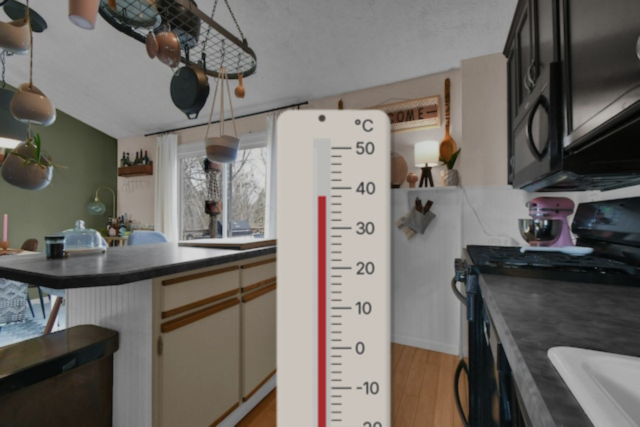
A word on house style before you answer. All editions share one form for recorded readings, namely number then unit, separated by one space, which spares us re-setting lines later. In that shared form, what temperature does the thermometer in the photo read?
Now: 38 °C
